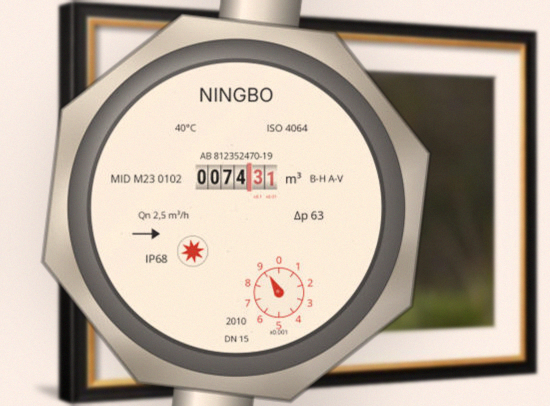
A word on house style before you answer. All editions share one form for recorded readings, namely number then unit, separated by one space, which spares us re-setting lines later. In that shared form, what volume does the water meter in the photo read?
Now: 74.309 m³
